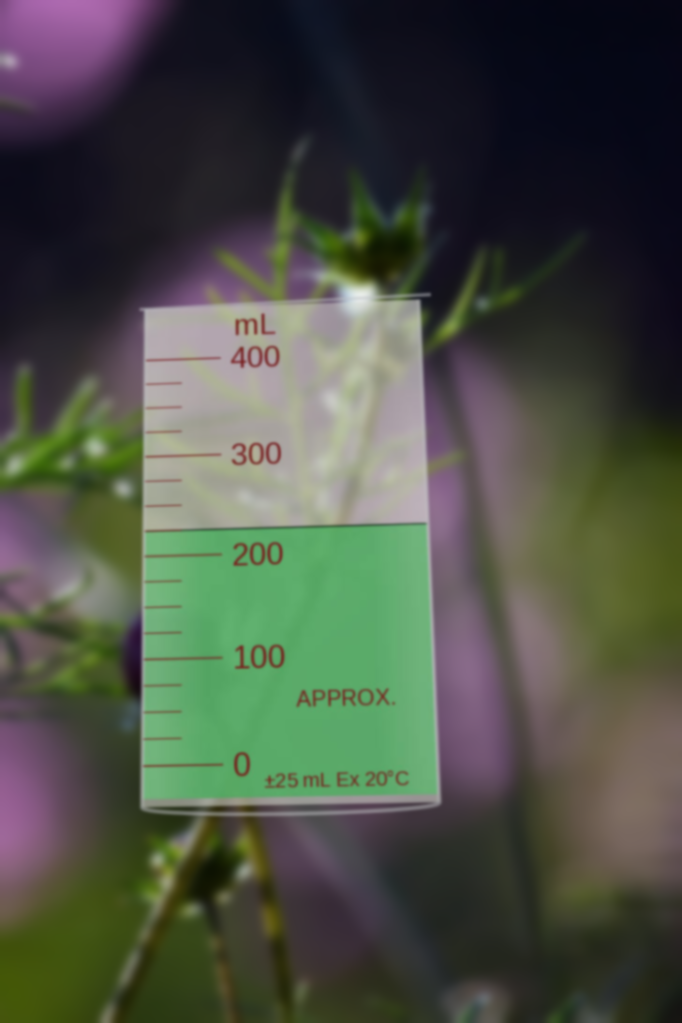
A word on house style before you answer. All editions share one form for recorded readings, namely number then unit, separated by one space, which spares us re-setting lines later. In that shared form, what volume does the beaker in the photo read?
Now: 225 mL
